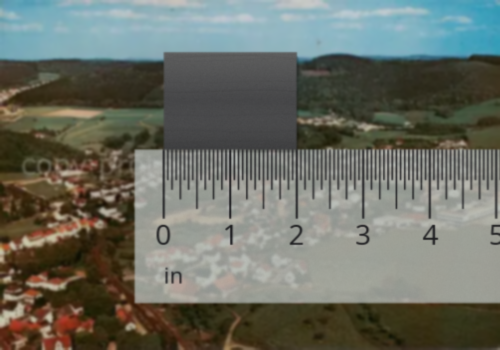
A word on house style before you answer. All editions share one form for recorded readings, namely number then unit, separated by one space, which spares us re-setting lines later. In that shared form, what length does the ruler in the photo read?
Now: 2 in
